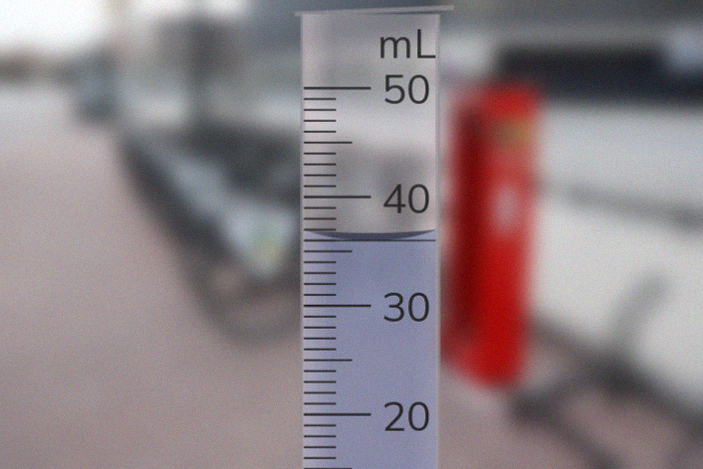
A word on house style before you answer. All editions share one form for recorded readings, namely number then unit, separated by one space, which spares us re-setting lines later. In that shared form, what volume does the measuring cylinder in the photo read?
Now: 36 mL
